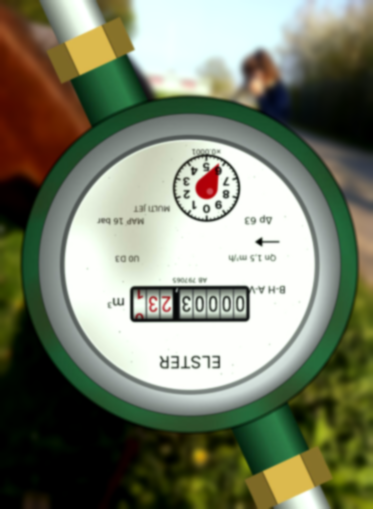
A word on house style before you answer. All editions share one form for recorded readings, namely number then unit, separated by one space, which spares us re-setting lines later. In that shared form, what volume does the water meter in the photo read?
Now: 3.2305 m³
